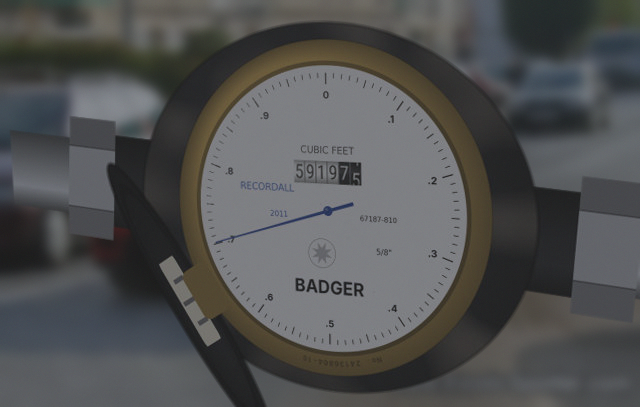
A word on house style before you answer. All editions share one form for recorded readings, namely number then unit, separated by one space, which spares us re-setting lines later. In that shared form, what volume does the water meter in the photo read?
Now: 591974.70 ft³
